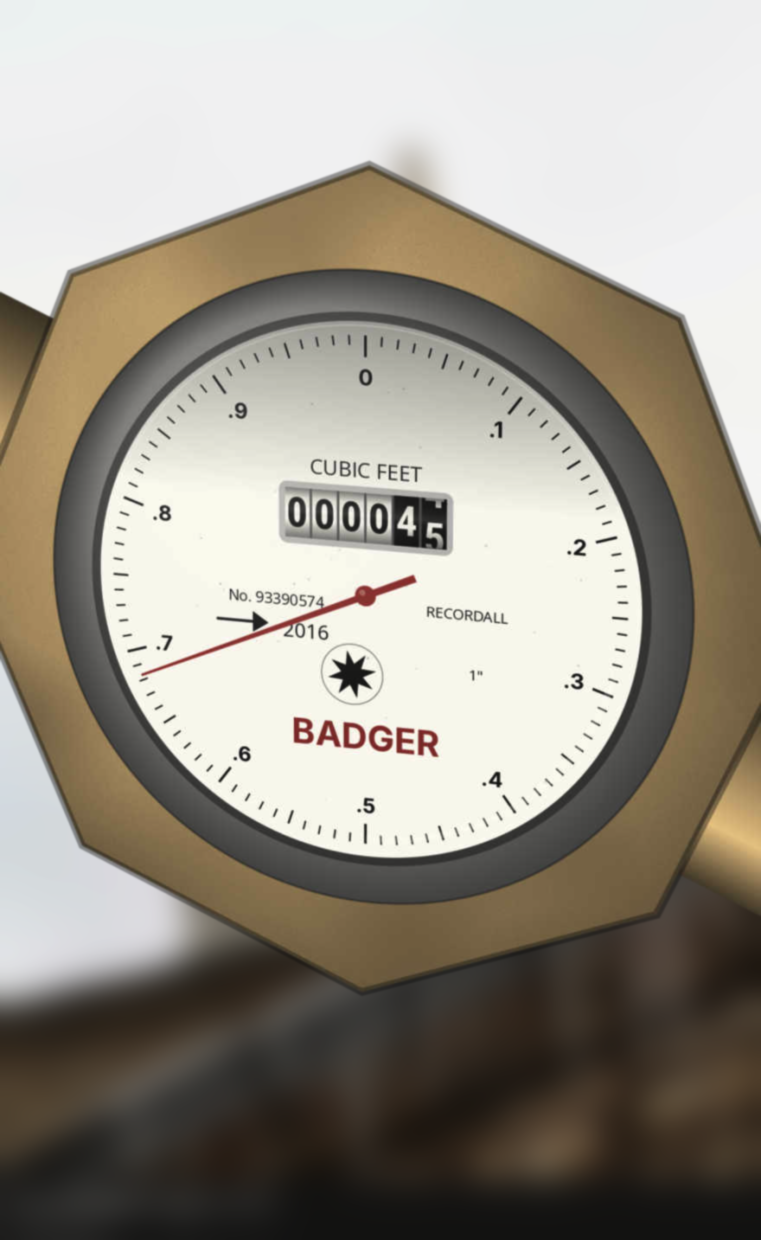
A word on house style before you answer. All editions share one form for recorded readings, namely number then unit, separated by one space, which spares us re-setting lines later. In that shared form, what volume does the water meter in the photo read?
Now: 44.68 ft³
